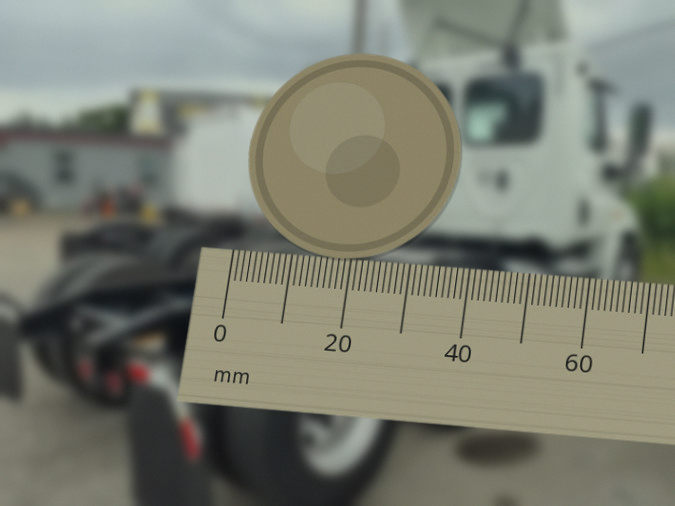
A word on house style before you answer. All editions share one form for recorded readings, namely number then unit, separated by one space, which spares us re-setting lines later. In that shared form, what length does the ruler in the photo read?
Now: 36 mm
